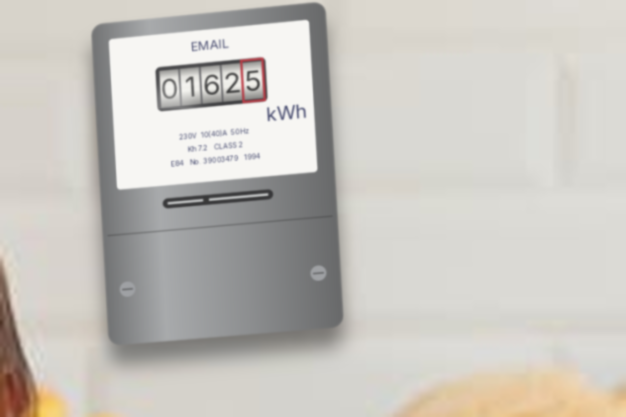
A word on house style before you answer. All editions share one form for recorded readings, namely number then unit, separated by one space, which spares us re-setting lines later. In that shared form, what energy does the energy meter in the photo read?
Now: 162.5 kWh
